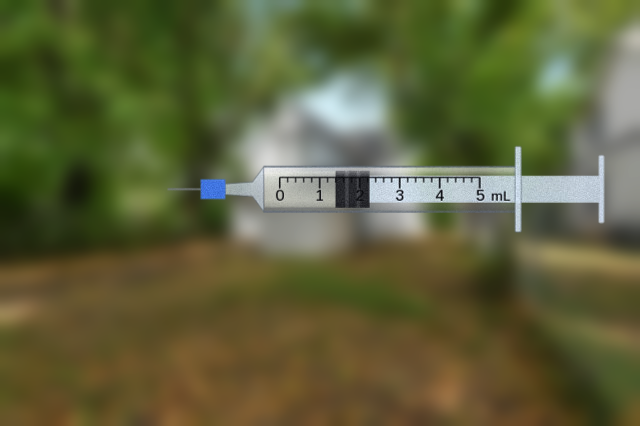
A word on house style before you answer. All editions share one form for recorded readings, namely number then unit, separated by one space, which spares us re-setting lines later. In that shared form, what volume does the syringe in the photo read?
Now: 1.4 mL
